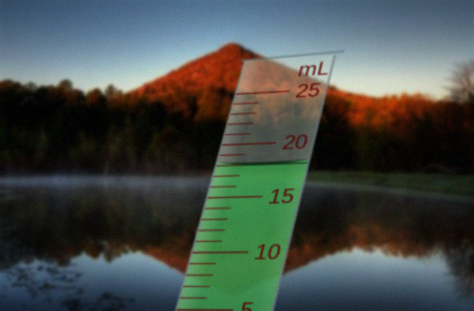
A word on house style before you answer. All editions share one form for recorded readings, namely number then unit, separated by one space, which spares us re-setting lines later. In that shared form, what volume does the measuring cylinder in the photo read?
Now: 18 mL
